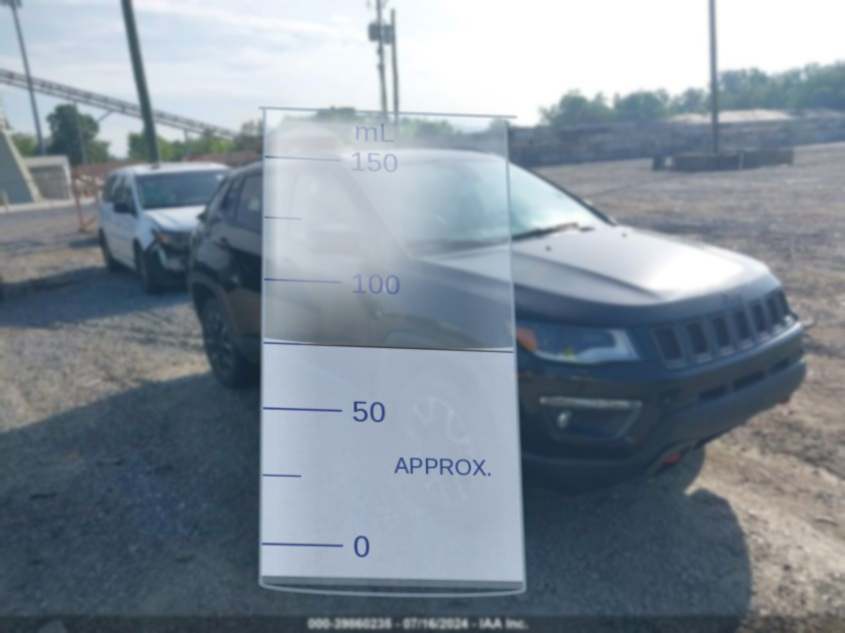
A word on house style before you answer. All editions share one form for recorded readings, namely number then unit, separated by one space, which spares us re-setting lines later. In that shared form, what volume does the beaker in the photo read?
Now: 75 mL
